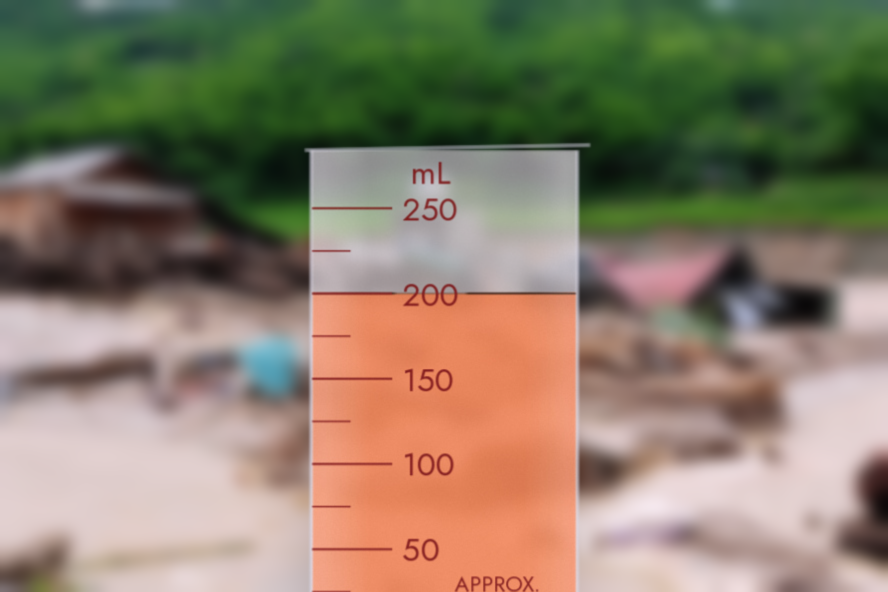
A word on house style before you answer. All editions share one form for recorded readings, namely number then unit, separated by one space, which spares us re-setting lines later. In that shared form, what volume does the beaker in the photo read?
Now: 200 mL
